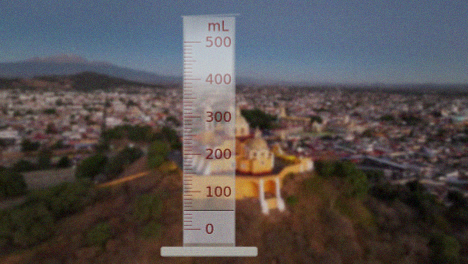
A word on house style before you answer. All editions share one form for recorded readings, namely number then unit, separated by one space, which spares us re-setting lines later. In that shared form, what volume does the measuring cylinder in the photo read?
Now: 50 mL
